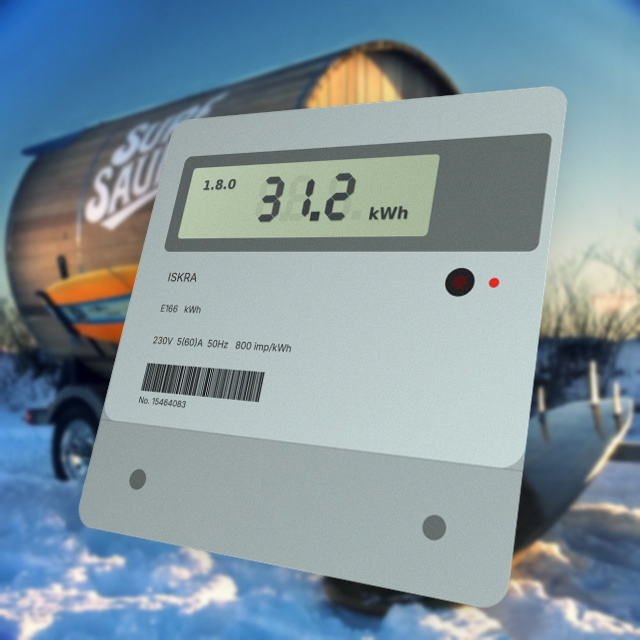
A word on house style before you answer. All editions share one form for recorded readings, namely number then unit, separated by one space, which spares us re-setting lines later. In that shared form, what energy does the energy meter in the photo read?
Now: 31.2 kWh
